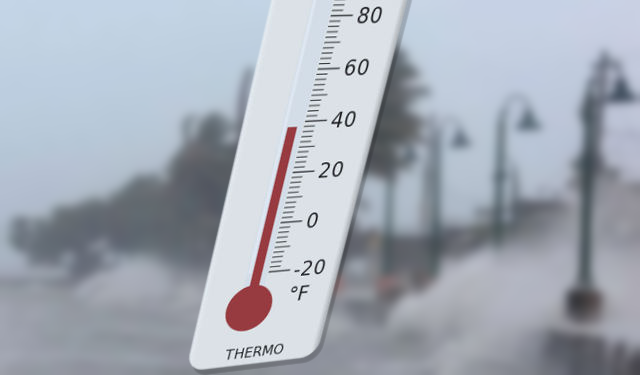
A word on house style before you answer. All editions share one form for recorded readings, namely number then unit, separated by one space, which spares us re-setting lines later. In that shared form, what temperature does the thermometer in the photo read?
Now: 38 °F
